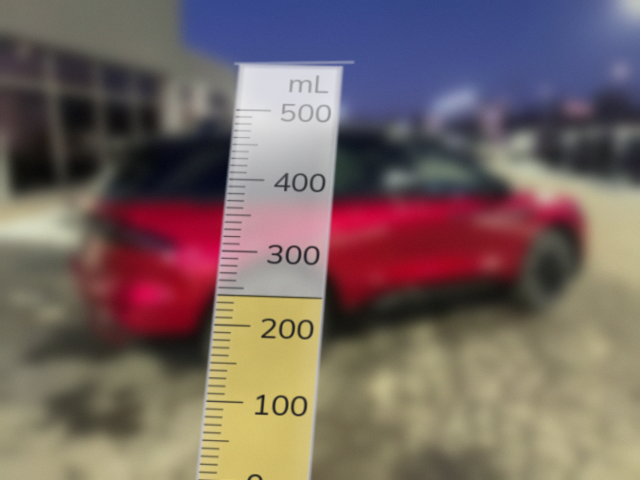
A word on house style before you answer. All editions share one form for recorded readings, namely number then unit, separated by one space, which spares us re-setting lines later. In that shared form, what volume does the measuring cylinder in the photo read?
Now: 240 mL
